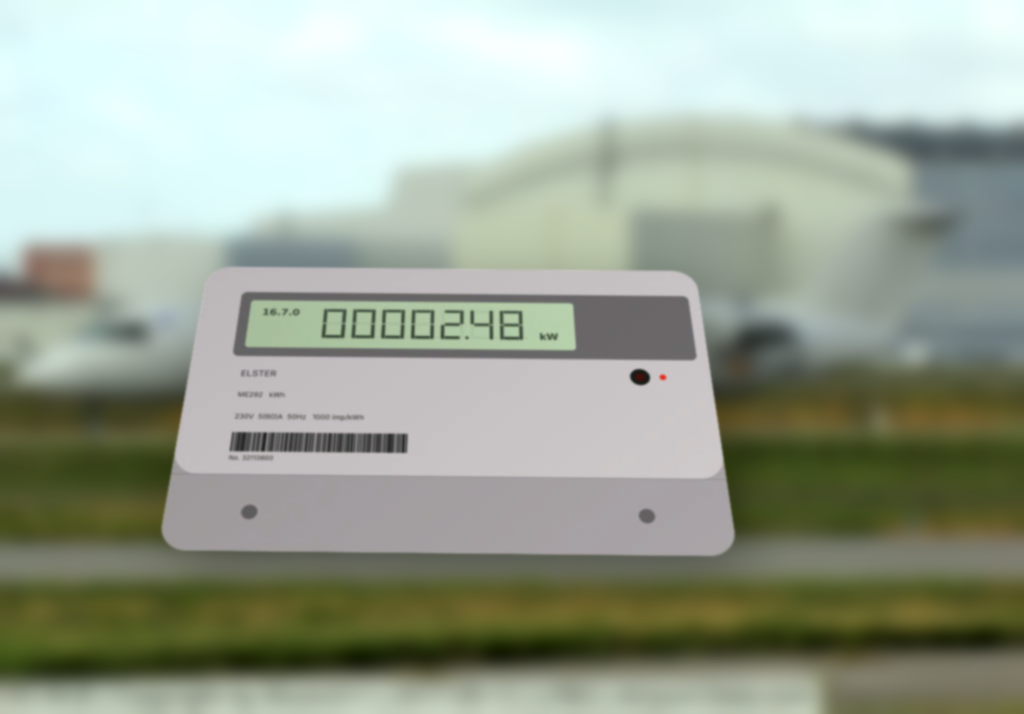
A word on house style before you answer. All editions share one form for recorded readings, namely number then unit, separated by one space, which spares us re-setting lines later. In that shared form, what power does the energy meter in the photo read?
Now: 2.48 kW
